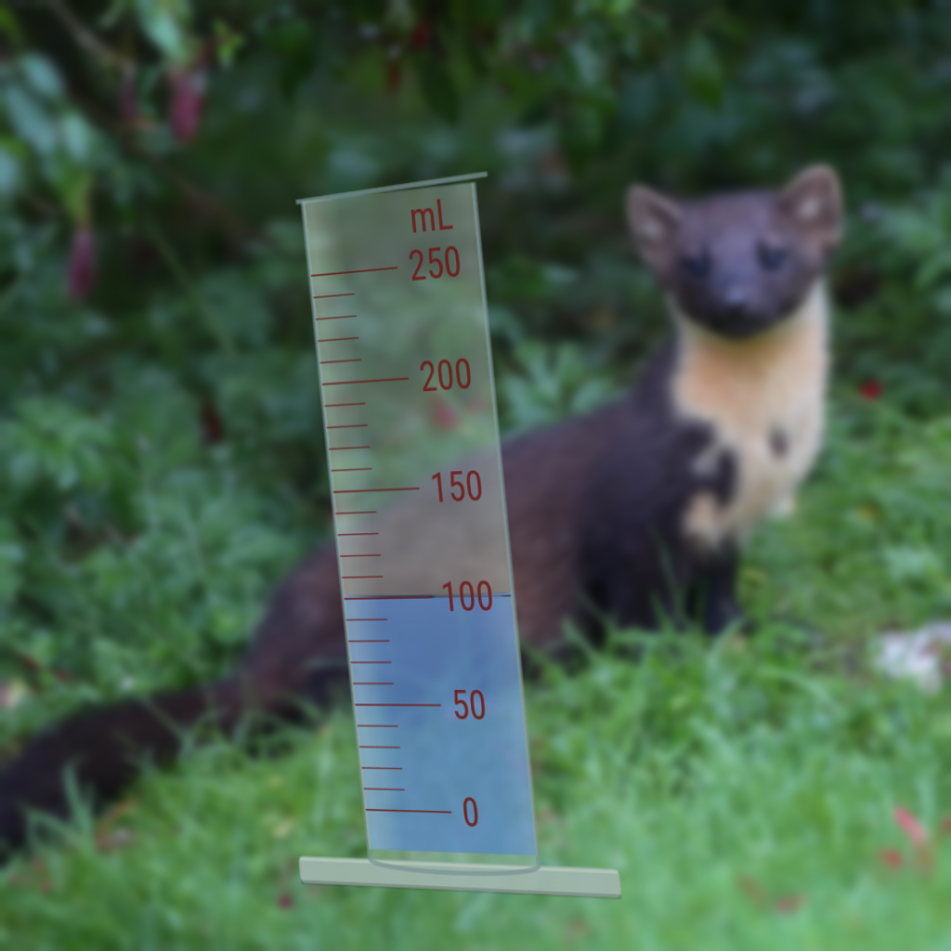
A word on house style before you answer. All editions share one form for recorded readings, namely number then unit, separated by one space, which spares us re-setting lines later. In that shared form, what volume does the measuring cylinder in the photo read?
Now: 100 mL
